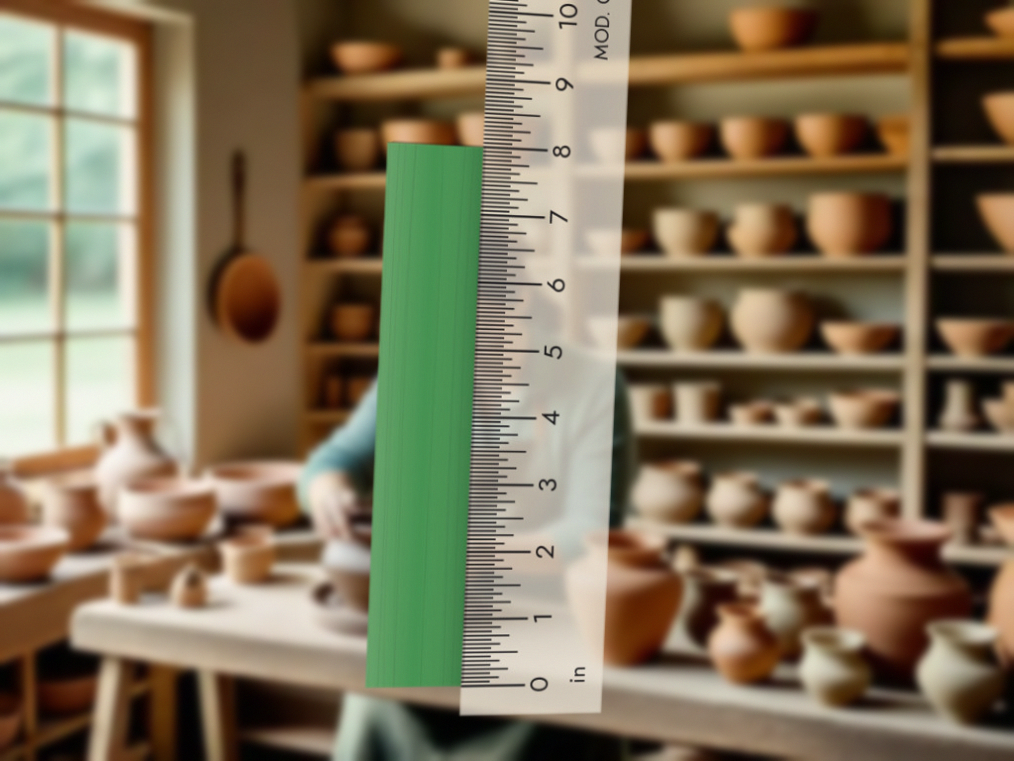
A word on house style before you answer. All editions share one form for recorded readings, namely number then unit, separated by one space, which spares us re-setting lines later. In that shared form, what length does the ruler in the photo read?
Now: 8 in
